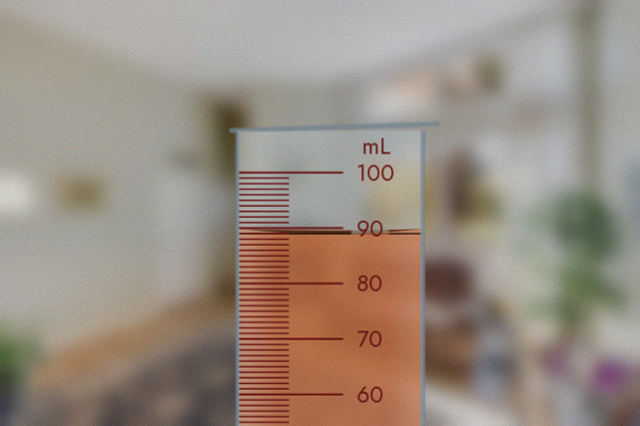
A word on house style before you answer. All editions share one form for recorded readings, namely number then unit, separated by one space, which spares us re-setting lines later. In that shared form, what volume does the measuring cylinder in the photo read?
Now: 89 mL
